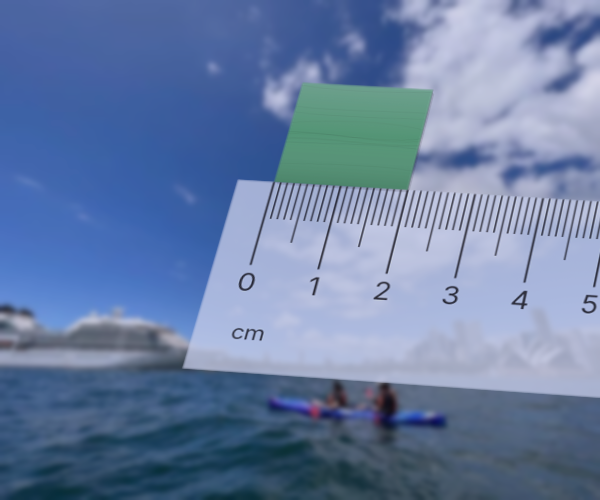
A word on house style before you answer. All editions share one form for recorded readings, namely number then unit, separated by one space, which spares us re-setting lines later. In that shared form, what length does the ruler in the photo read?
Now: 2 cm
